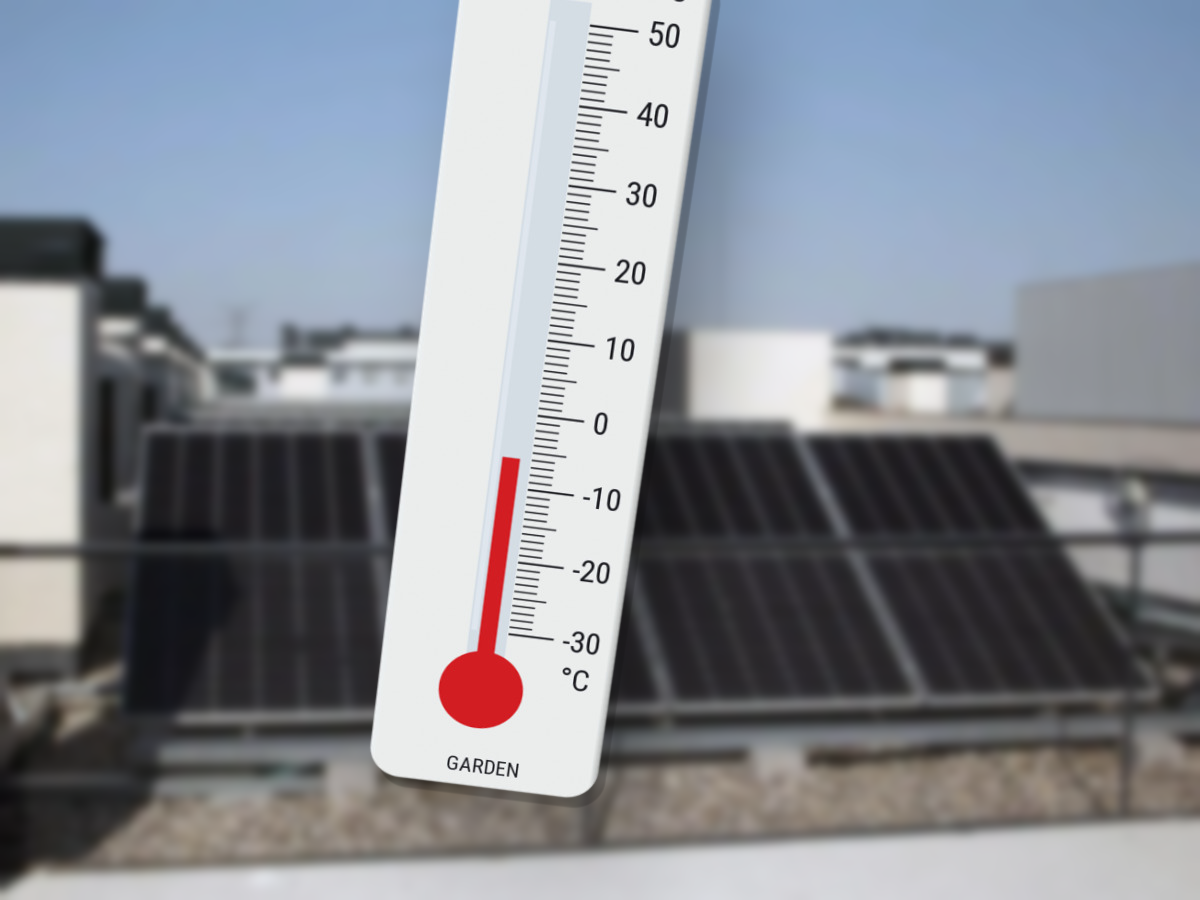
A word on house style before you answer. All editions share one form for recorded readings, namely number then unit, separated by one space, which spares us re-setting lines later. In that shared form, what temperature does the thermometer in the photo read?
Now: -6 °C
